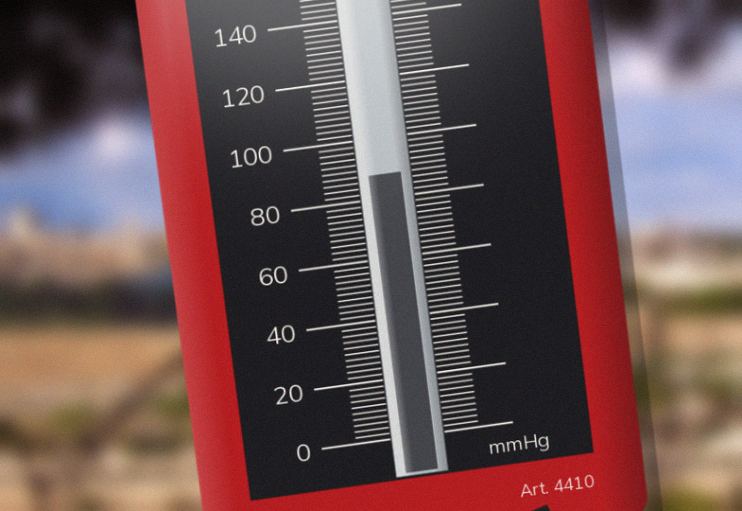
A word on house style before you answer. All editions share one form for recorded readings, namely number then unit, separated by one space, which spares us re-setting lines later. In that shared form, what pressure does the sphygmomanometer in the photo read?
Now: 88 mmHg
